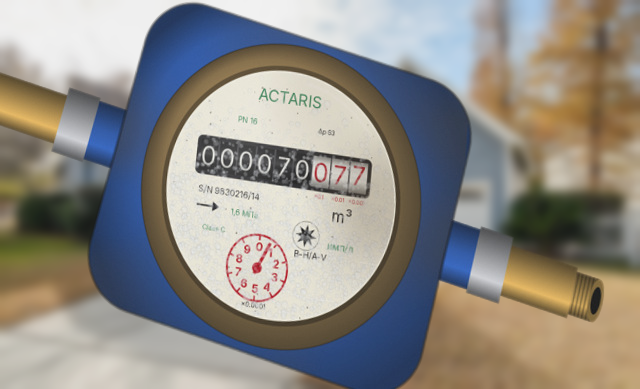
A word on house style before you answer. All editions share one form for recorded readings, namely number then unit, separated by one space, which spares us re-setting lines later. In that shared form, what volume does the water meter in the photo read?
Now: 70.0770 m³
